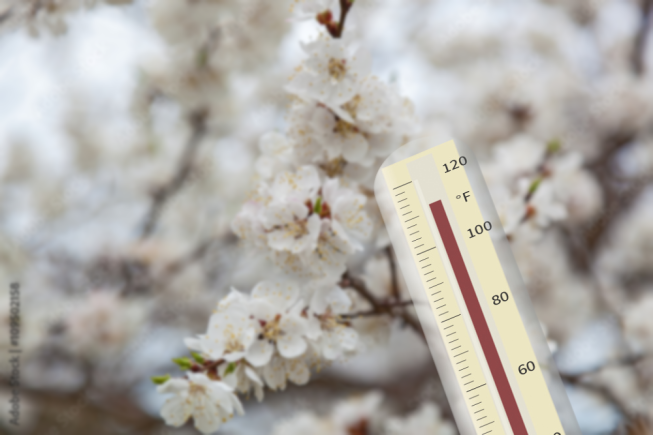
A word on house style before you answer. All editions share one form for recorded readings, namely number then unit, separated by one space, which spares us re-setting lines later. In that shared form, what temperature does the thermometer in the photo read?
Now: 112 °F
